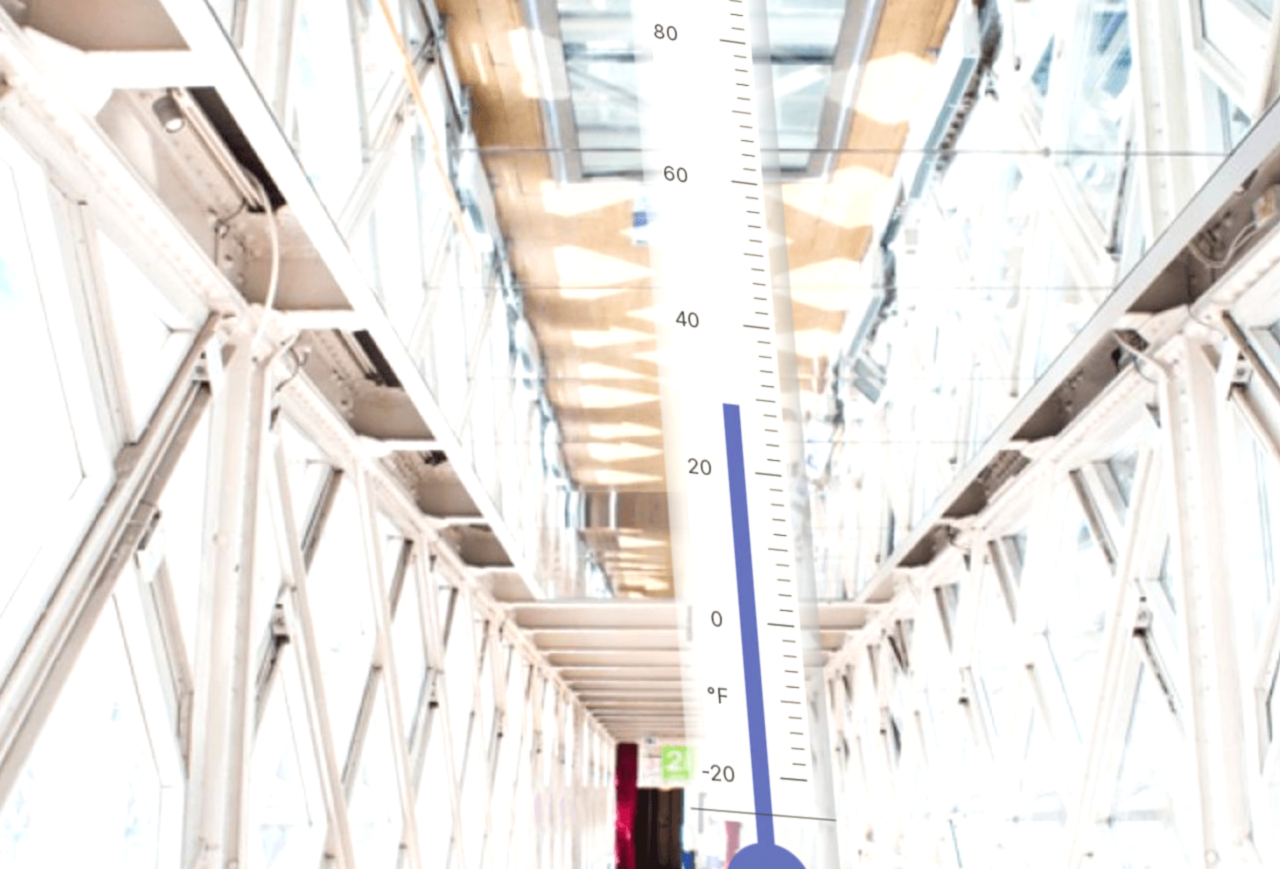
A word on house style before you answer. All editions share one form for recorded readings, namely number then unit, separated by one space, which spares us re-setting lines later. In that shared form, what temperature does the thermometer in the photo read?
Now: 29 °F
